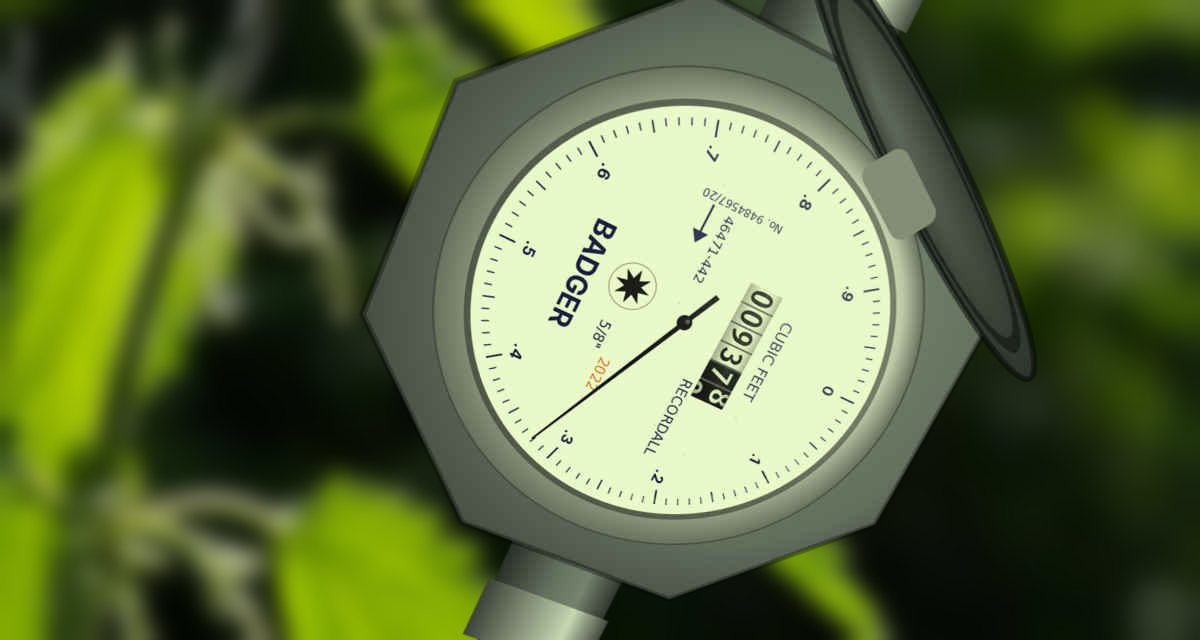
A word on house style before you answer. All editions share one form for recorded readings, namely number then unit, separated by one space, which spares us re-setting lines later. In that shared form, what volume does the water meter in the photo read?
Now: 9378.32 ft³
